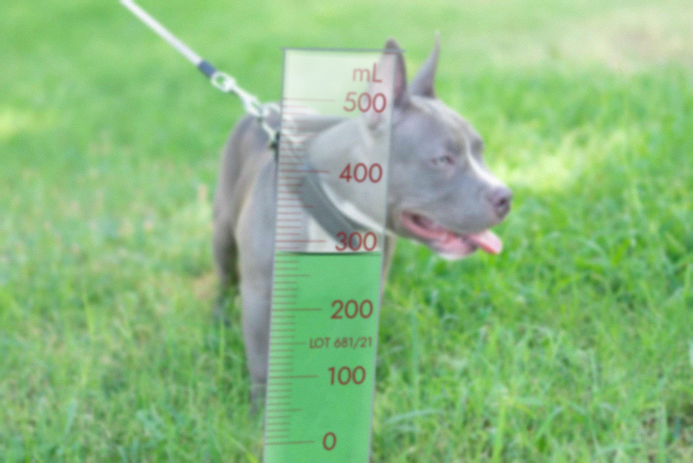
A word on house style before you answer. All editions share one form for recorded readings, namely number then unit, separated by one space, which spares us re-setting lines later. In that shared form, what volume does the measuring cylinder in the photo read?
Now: 280 mL
